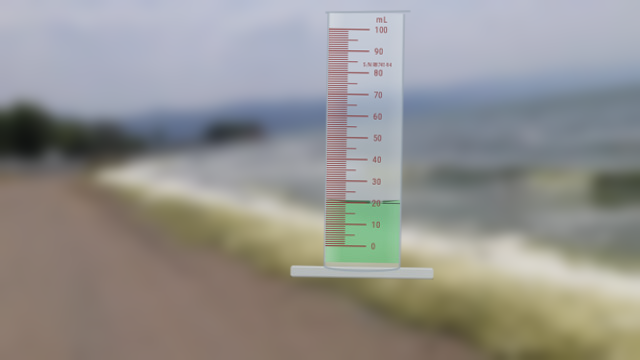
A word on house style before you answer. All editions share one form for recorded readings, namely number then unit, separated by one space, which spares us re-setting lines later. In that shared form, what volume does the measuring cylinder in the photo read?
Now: 20 mL
